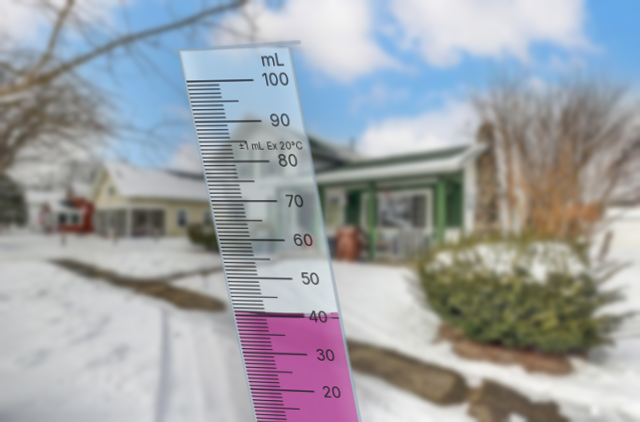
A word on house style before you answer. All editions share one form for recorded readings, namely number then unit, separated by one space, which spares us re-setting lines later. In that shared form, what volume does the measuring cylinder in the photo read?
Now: 40 mL
